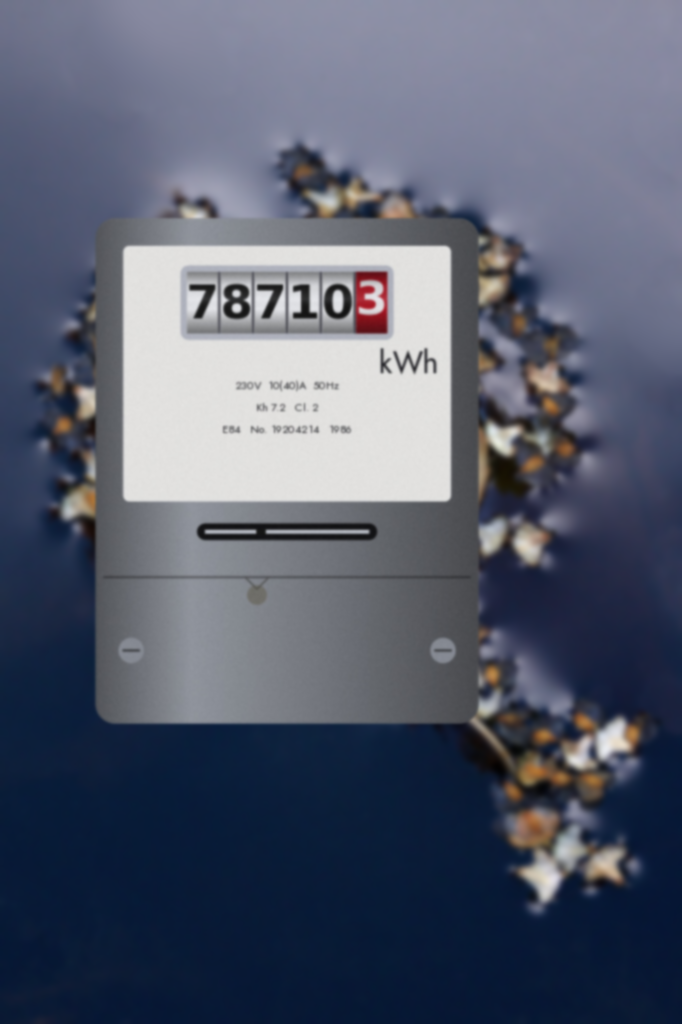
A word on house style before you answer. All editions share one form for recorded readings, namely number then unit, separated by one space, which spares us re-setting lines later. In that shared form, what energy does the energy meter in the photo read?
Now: 78710.3 kWh
